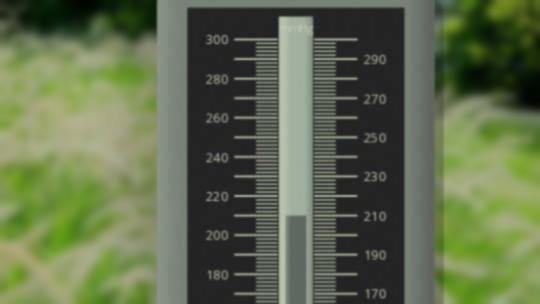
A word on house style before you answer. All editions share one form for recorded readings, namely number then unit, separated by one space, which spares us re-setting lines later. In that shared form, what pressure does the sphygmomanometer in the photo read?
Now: 210 mmHg
